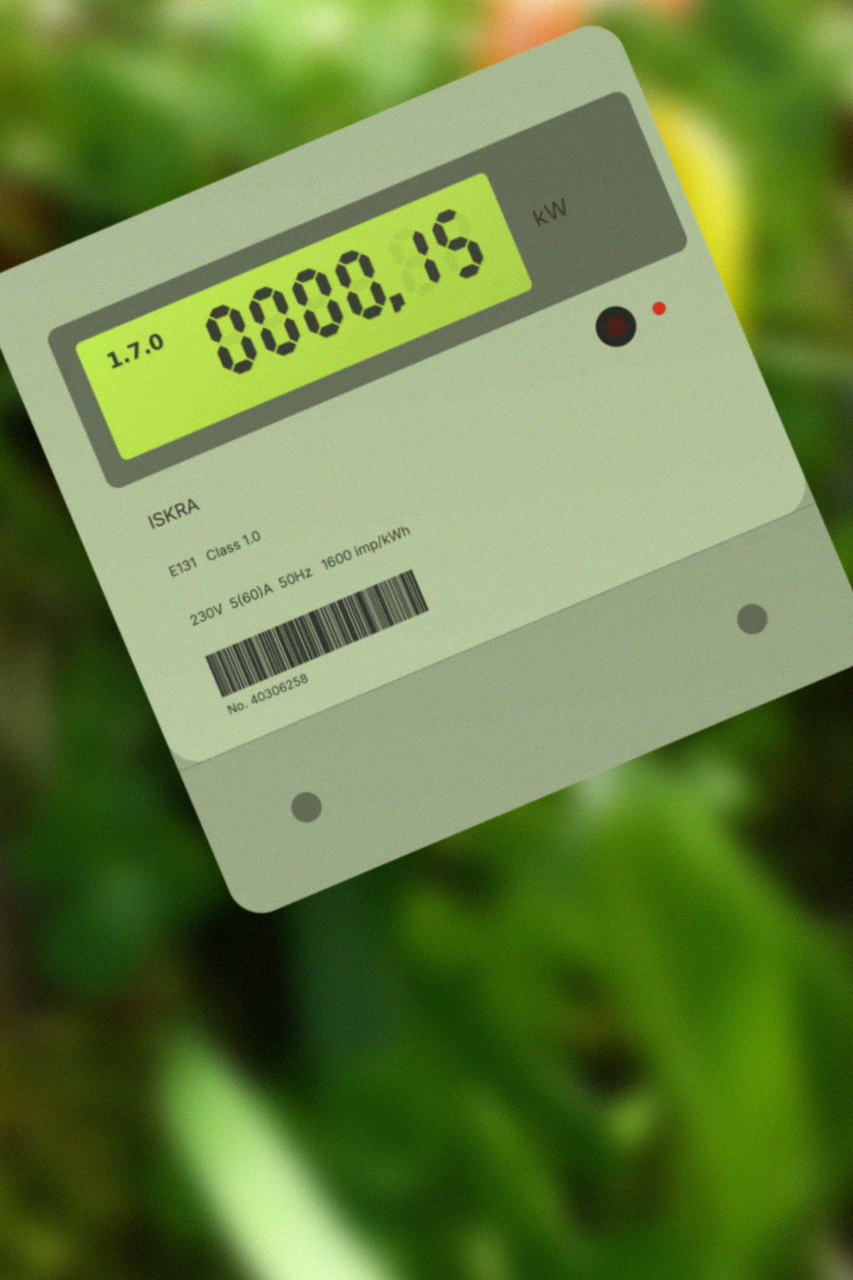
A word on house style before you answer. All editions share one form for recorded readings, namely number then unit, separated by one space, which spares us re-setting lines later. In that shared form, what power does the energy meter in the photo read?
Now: 0.15 kW
